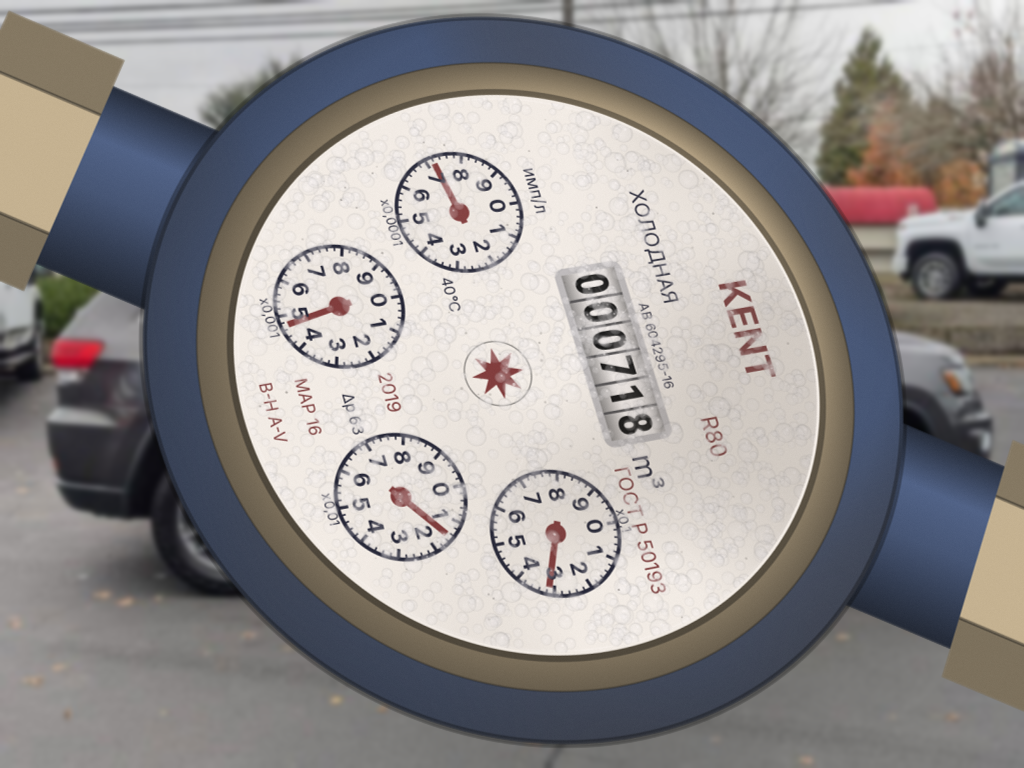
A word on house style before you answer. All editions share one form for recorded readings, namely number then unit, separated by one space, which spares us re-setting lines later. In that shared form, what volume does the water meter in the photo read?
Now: 718.3147 m³
